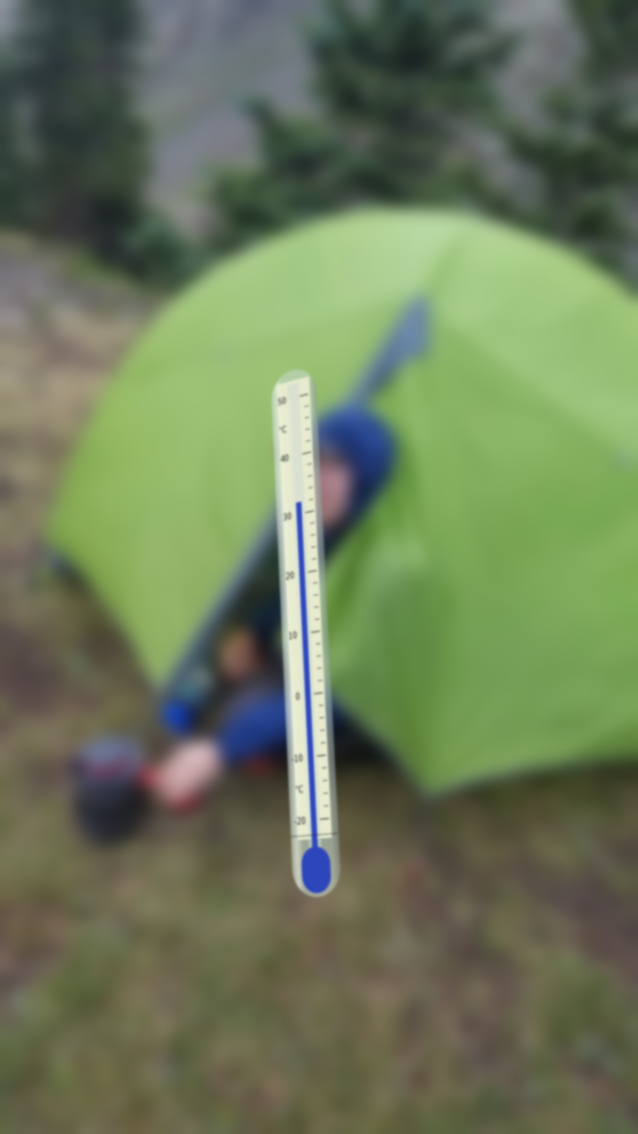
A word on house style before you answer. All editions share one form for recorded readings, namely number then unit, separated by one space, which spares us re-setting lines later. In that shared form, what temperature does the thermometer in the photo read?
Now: 32 °C
